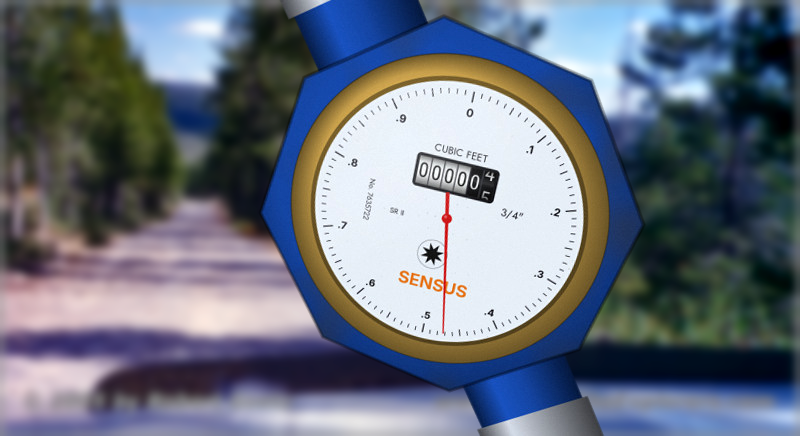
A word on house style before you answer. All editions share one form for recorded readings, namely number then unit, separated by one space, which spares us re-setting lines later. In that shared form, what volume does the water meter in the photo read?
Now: 4.47 ft³
